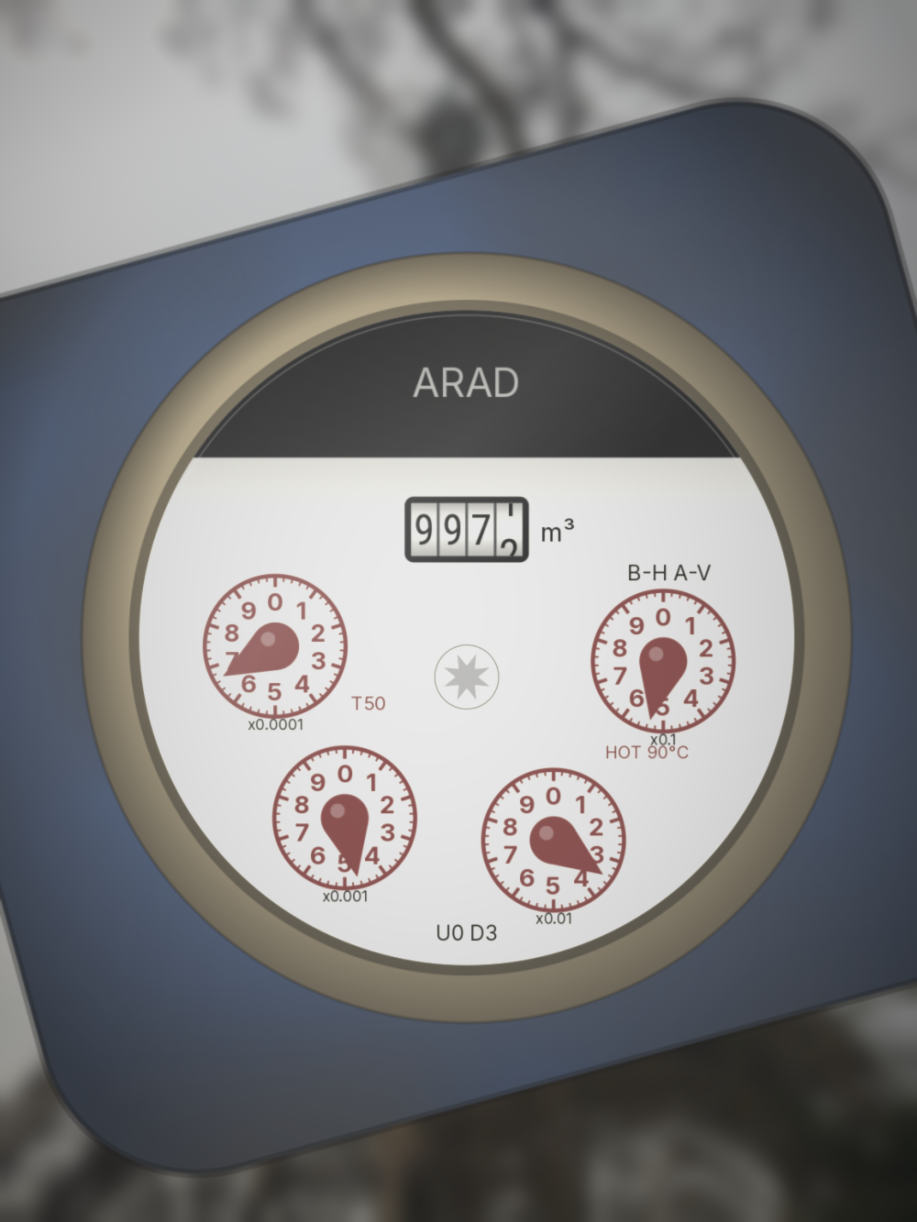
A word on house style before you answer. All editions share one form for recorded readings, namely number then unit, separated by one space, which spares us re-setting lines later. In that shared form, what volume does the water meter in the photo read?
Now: 9971.5346 m³
